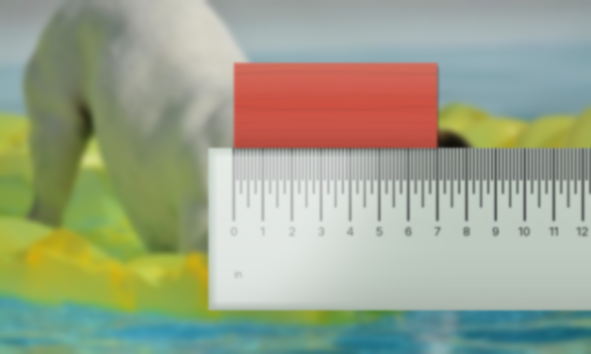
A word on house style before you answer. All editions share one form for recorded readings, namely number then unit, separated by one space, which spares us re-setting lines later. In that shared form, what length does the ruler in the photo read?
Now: 7 in
